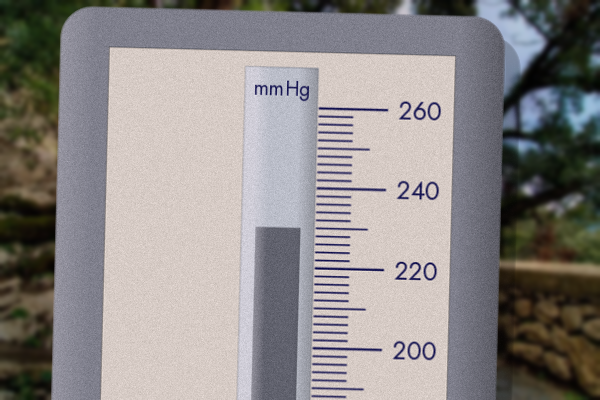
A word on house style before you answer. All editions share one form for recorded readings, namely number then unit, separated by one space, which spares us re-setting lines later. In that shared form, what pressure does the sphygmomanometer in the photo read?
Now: 230 mmHg
